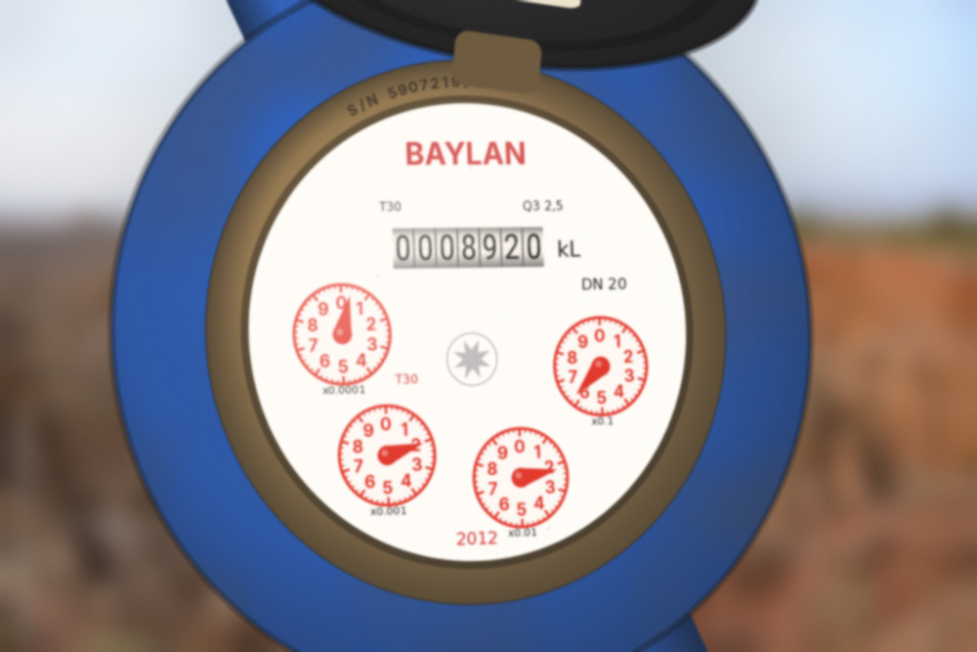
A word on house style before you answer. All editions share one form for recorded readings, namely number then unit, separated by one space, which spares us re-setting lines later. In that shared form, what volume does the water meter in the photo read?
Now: 8920.6220 kL
